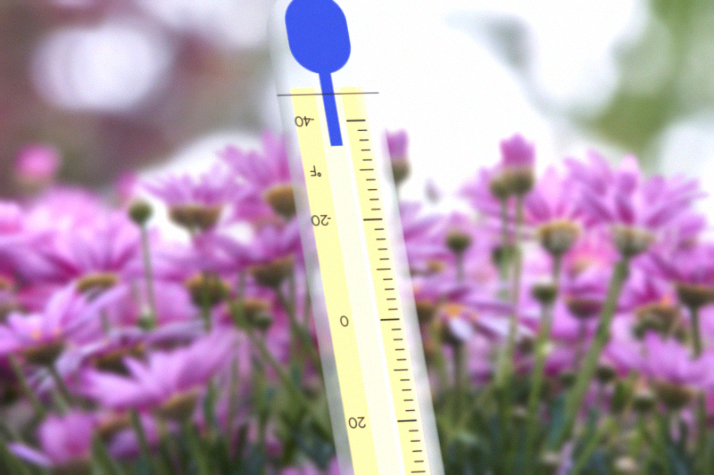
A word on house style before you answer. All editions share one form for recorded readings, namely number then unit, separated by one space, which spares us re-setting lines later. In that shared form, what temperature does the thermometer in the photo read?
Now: -35 °F
